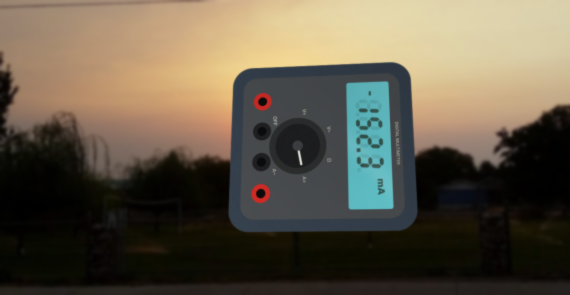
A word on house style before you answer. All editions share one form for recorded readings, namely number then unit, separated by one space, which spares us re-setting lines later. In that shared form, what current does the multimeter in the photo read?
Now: -152.3 mA
